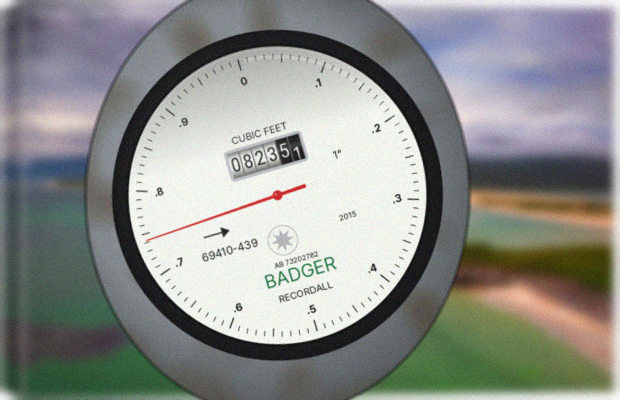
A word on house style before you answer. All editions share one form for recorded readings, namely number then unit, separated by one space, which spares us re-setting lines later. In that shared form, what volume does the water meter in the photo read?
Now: 82350.74 ft³
